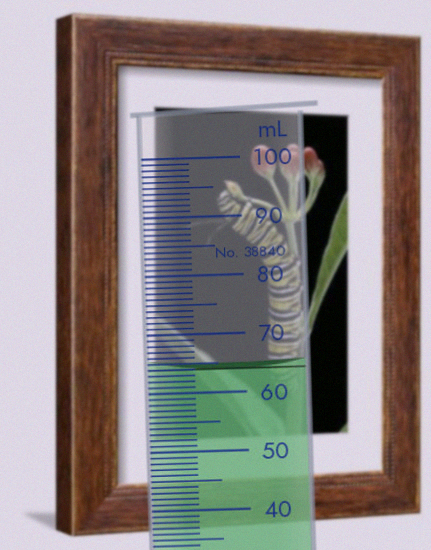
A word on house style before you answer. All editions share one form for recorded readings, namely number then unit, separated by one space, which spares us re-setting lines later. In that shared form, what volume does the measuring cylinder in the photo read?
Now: 64 mL
